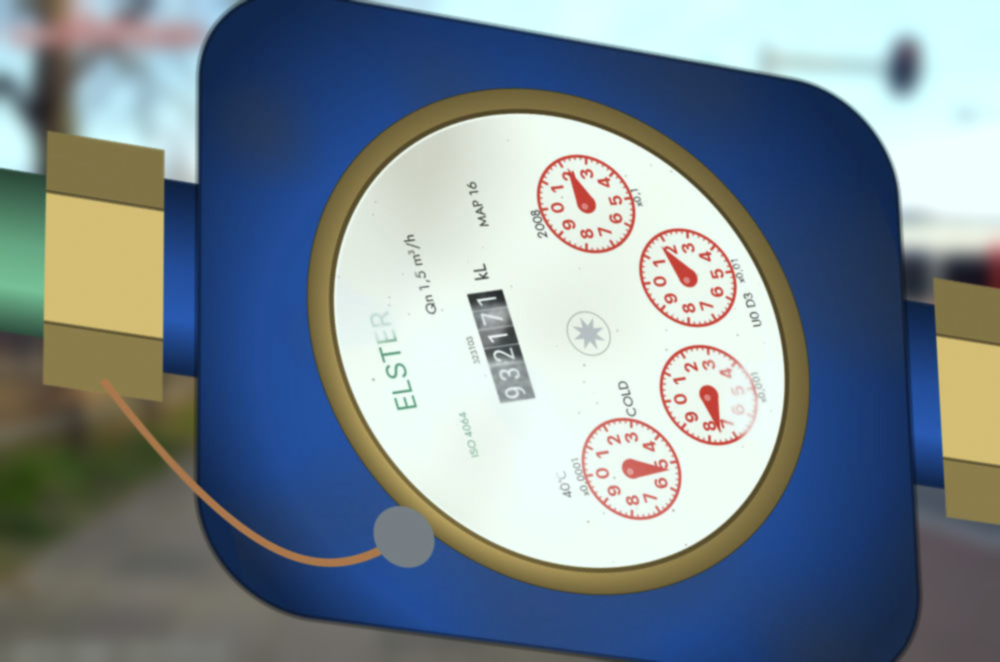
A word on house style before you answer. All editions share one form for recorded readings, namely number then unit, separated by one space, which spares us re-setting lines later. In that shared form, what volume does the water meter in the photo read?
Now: 932171.2175 kL
